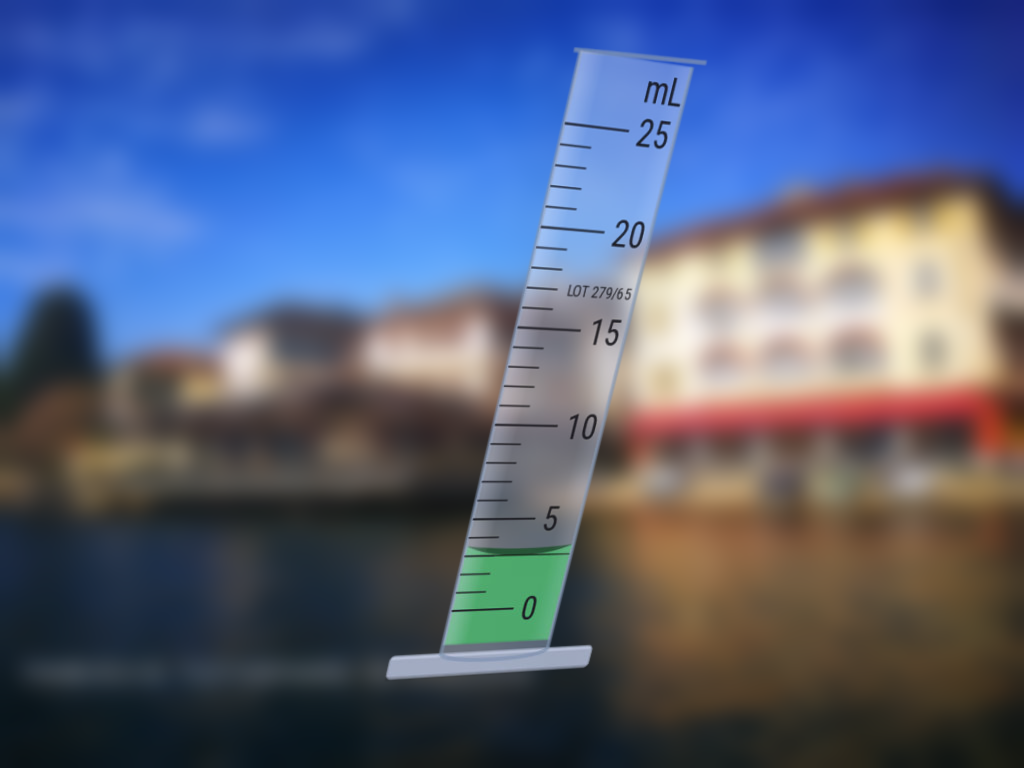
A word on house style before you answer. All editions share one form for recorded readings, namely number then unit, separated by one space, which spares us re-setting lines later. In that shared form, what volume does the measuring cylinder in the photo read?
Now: 3 mL
